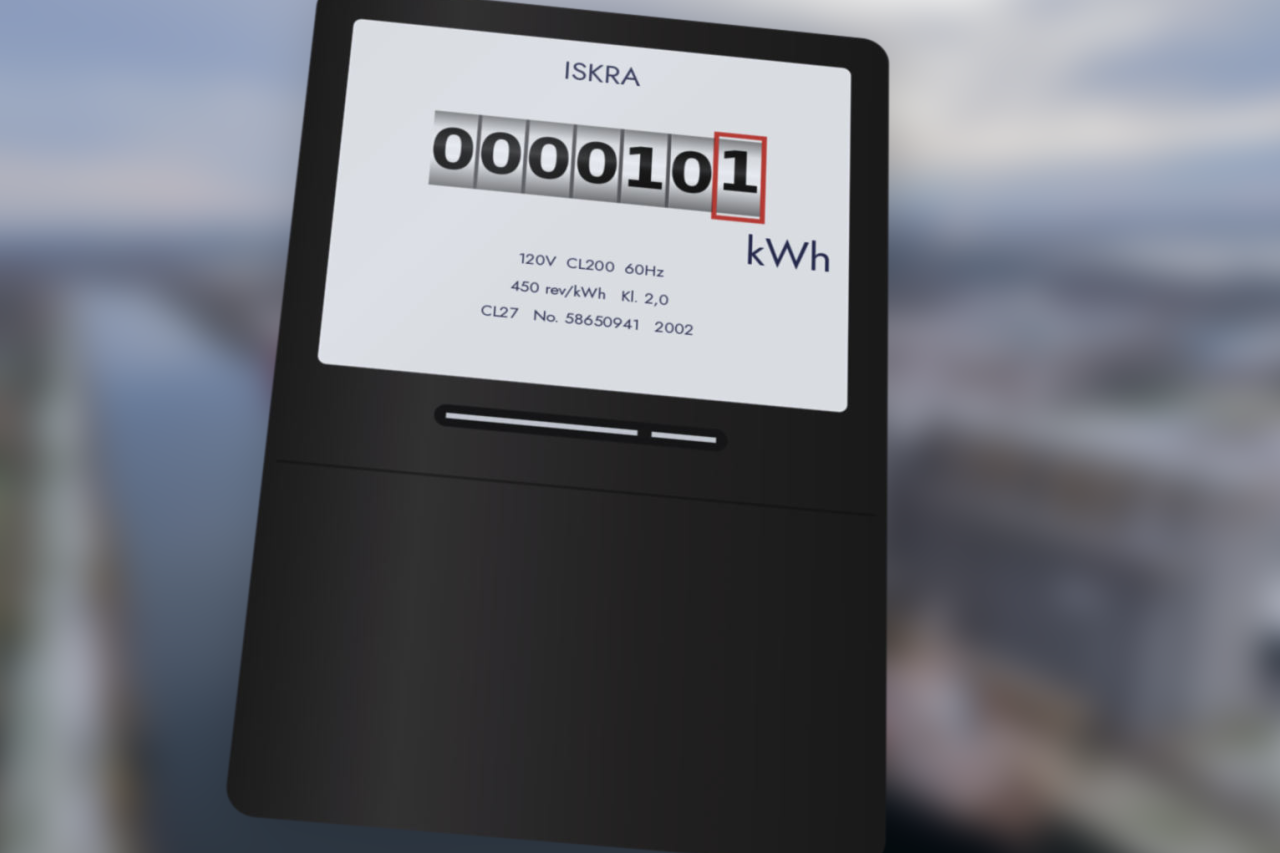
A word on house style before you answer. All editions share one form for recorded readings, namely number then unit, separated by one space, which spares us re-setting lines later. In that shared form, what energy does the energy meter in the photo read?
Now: 10.1 kWh
